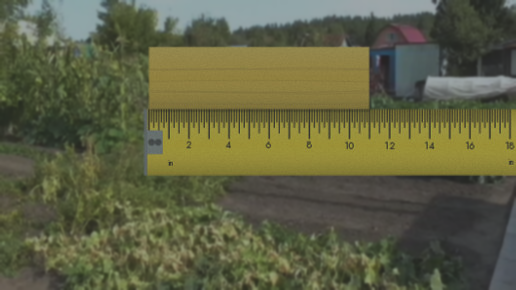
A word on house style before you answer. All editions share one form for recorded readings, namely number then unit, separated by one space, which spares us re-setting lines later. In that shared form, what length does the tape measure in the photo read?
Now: 11 in
